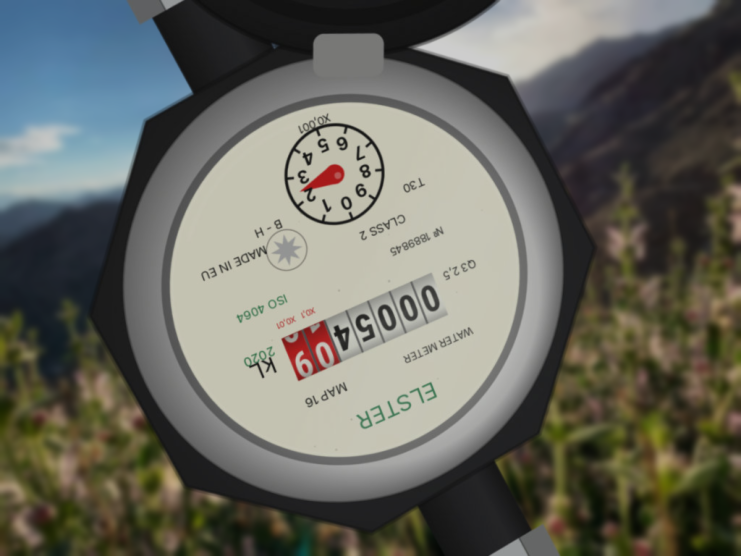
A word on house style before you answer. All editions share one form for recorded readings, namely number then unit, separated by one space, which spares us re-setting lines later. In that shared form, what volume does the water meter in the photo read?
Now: 54.092 kL
